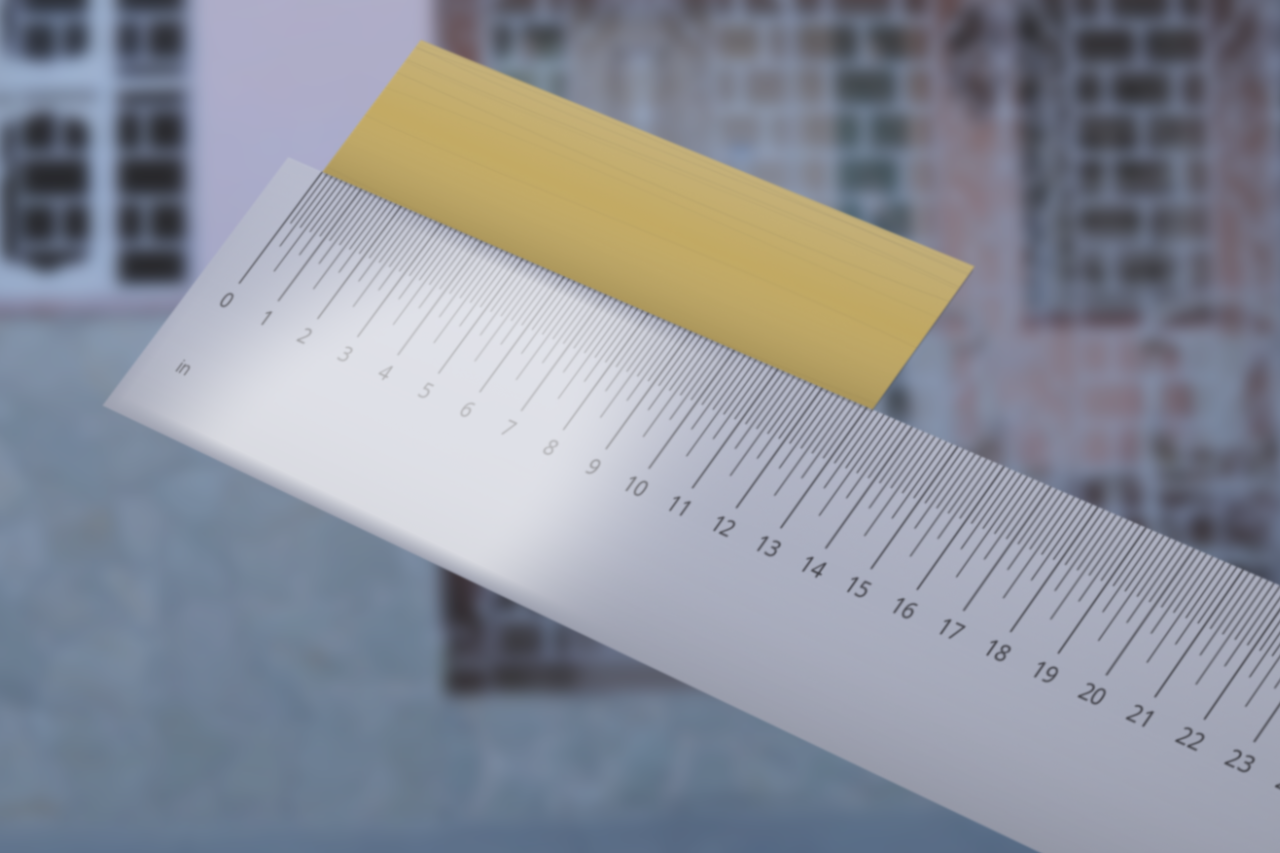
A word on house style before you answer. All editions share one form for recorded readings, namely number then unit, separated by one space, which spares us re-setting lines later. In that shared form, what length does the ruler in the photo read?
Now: 13.125 in
